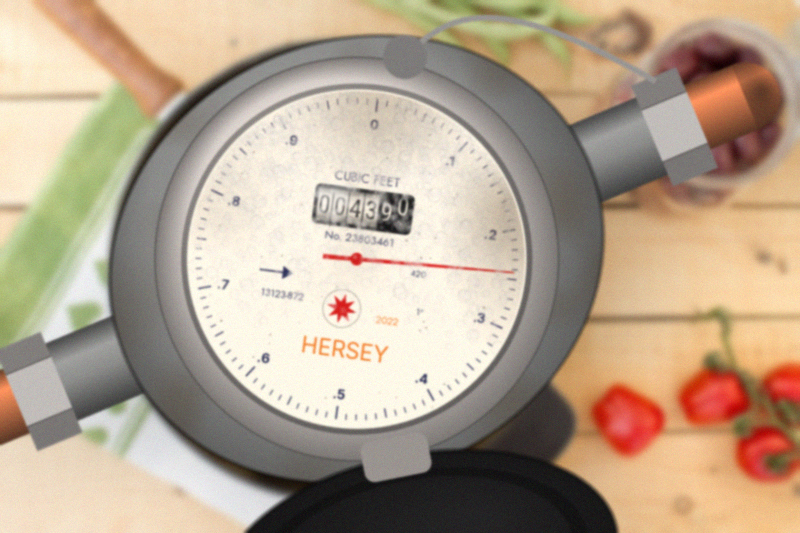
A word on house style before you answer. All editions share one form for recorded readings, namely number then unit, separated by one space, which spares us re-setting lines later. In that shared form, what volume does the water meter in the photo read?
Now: 4390.24 ft³
